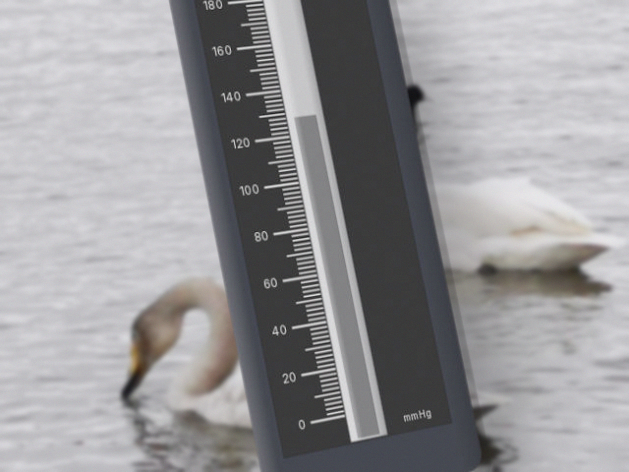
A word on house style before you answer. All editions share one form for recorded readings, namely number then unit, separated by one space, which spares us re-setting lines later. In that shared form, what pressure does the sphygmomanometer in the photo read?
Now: 128 mmHg
